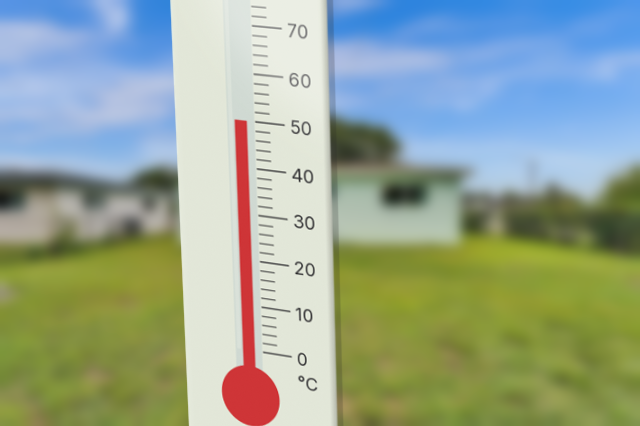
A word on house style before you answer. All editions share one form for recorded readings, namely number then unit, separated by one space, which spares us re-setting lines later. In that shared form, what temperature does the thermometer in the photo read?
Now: 50 °C
